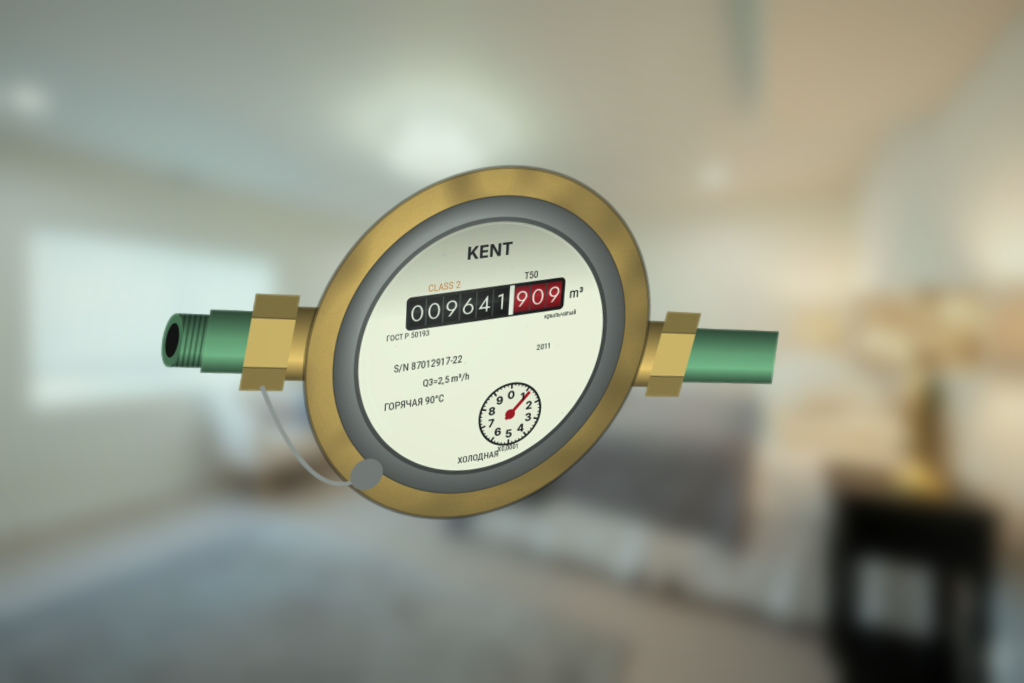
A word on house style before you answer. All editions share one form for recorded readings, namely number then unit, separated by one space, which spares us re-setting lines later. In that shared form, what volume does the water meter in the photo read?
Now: 9641.9091 m³
